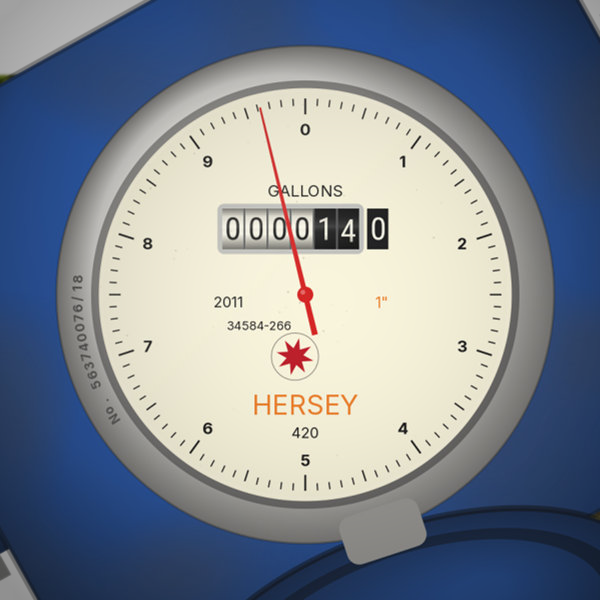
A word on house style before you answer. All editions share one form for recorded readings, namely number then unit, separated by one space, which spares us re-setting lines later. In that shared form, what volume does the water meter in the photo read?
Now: 139.6 gal
